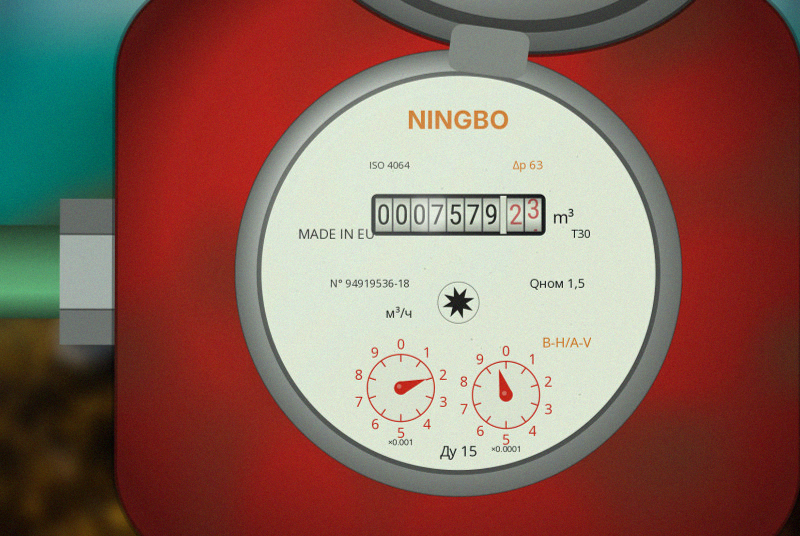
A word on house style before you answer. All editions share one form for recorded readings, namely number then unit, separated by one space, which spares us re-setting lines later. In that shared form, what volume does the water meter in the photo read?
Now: 7579.2319 m³
